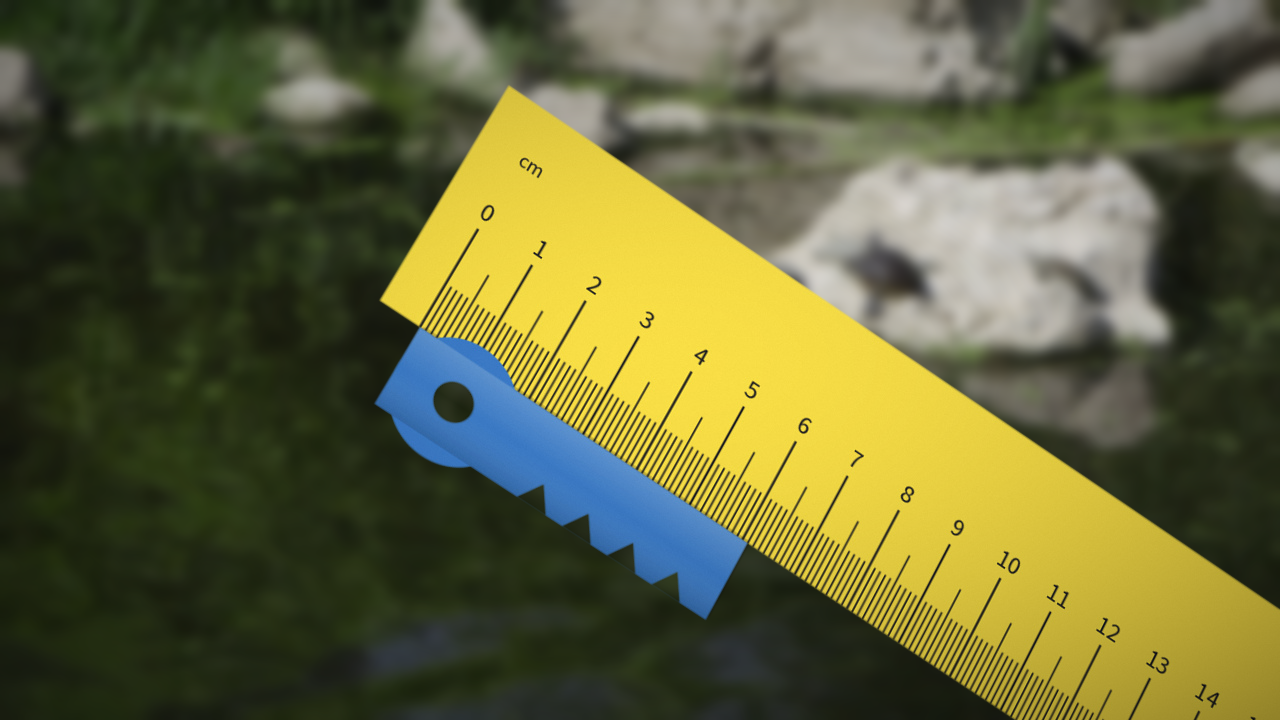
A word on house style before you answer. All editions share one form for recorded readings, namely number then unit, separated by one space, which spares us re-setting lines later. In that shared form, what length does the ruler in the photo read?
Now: 6.1 cm
